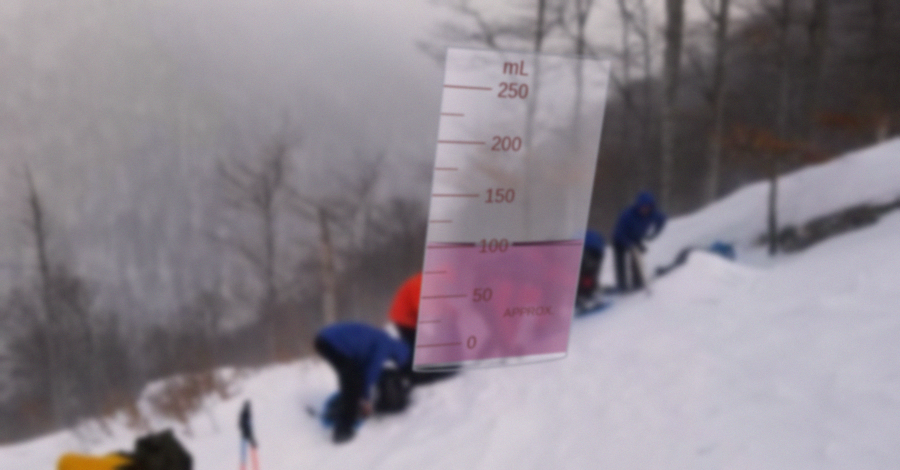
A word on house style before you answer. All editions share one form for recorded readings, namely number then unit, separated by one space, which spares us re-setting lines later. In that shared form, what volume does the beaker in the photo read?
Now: 100 mL
